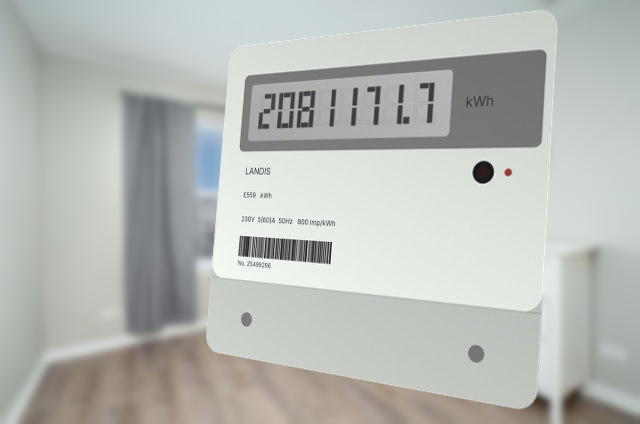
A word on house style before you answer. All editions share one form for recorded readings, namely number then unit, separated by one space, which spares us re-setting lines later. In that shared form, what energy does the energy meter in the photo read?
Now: 2081171.7 kWh
